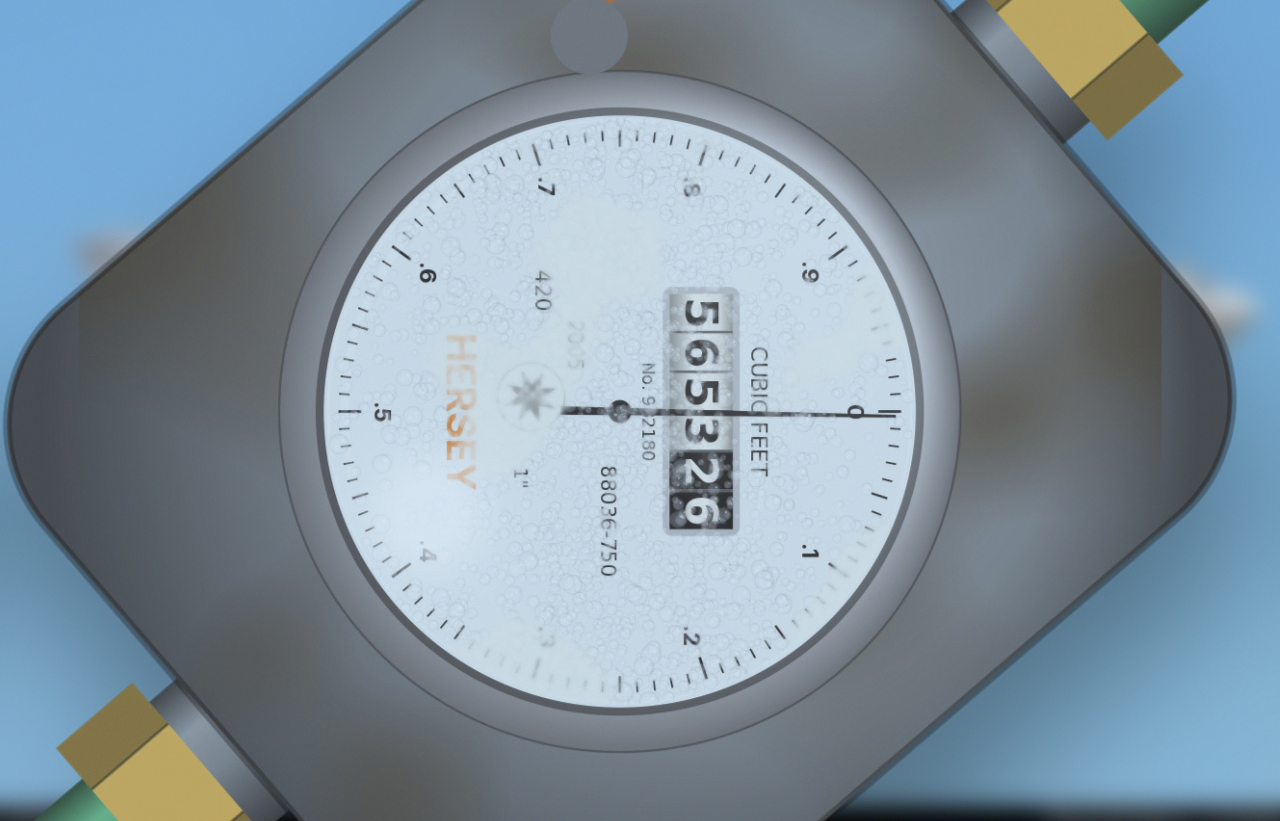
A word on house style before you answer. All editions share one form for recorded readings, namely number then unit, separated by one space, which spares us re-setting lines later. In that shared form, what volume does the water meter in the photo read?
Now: 565326.00 ft³
